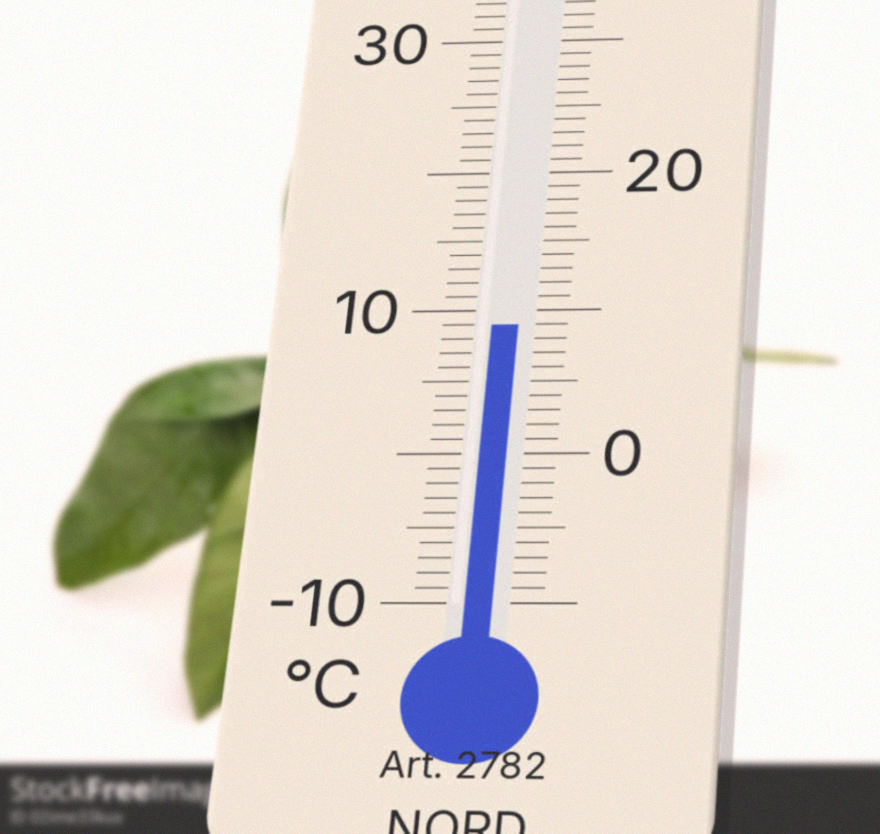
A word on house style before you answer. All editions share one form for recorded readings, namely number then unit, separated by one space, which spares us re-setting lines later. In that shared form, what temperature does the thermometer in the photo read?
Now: 9 °C
